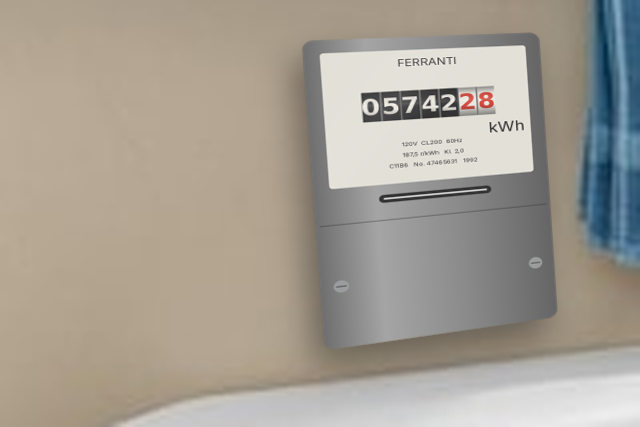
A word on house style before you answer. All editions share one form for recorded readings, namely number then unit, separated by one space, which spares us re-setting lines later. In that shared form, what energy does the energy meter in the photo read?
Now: 5742.28 kWh
